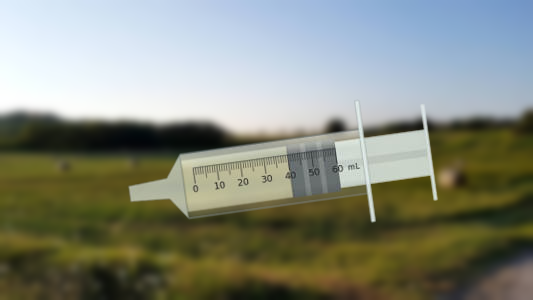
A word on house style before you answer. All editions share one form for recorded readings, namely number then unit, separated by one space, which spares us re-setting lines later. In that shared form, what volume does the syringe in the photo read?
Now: 40 mL
